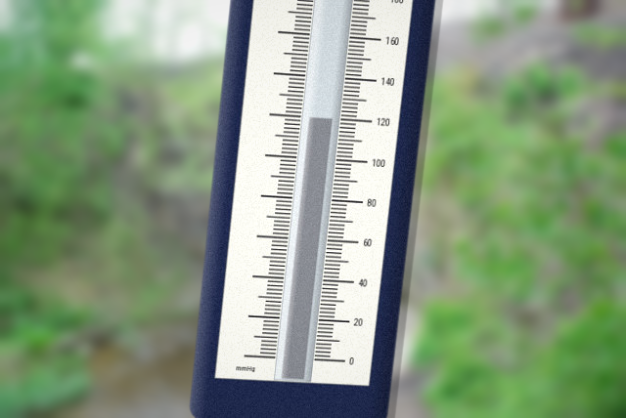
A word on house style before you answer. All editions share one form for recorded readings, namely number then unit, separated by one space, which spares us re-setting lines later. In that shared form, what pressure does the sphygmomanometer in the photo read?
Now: 120 mmHg
